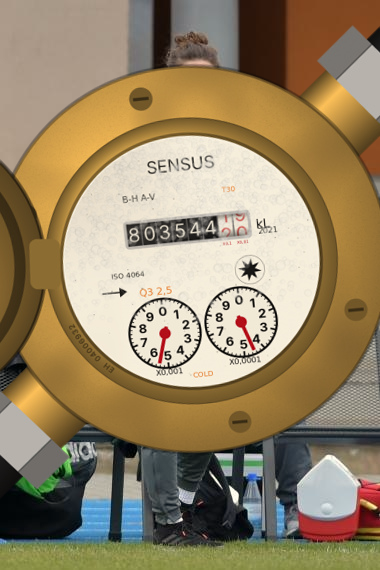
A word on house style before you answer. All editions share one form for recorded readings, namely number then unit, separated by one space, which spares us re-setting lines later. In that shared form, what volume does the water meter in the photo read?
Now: 803544.1954 kL
